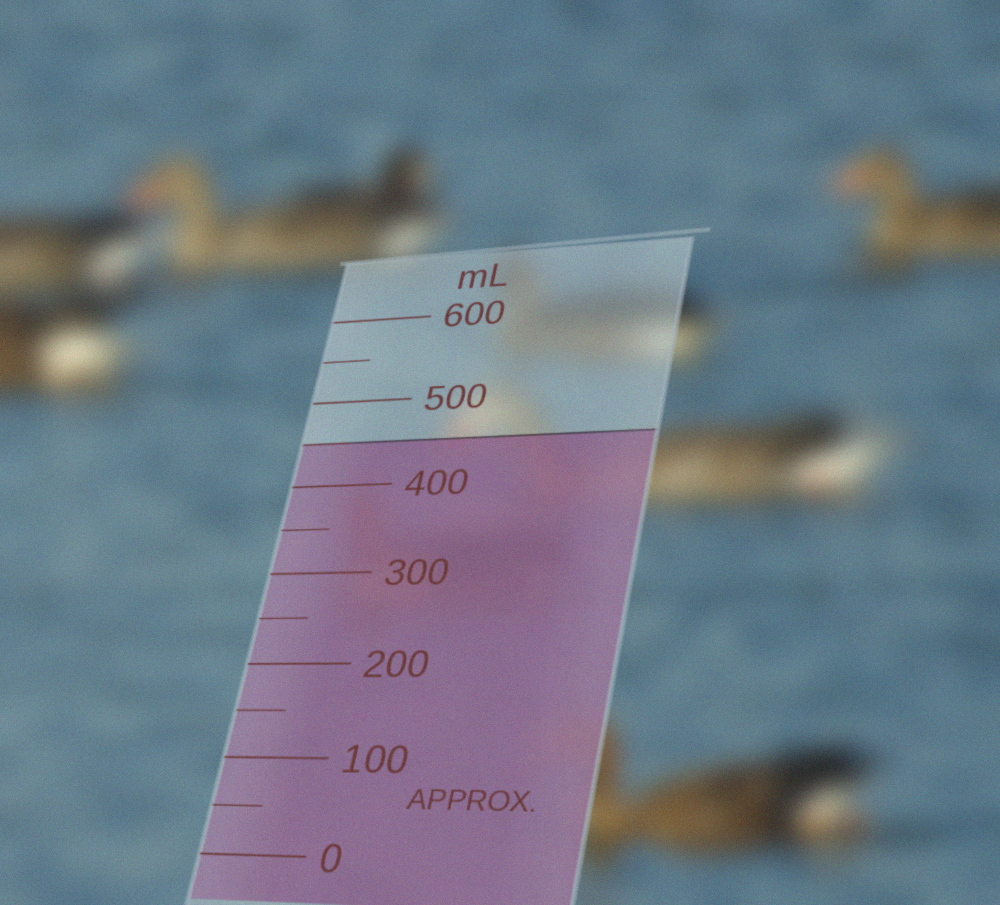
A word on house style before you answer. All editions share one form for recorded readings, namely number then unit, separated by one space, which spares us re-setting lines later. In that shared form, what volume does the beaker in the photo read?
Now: 450 mL
